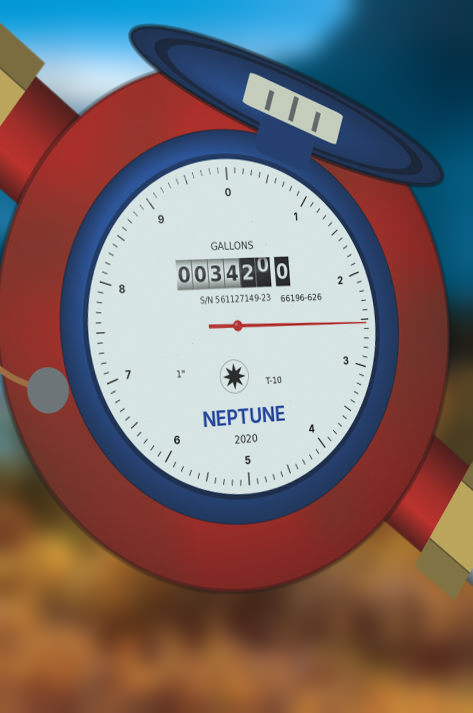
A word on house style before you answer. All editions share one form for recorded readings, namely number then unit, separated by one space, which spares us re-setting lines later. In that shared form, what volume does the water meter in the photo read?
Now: 34202.5 gal
